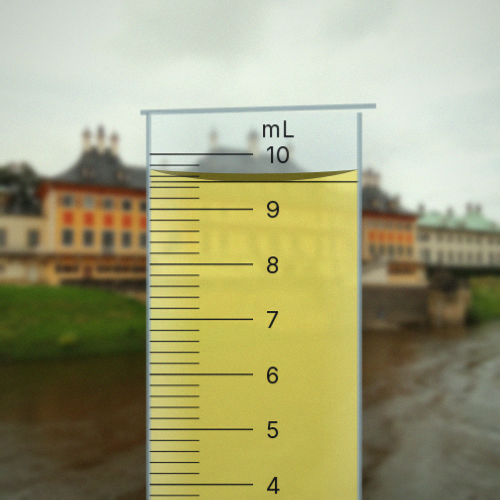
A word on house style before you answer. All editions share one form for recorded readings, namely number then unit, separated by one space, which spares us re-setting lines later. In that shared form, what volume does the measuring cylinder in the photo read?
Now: 9.5 mL
